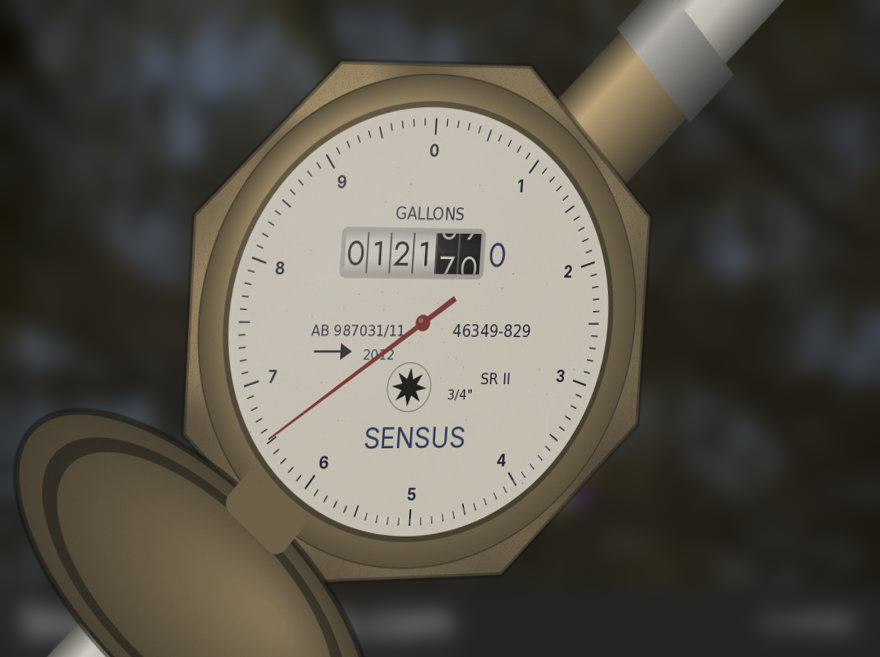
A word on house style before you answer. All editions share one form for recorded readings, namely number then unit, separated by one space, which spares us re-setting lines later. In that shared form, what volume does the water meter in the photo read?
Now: 121696.5 gal
